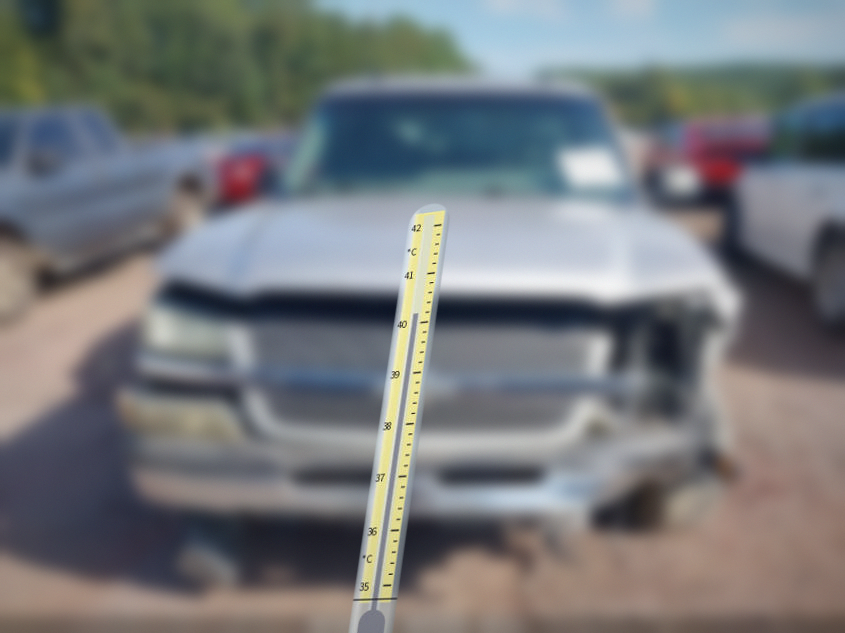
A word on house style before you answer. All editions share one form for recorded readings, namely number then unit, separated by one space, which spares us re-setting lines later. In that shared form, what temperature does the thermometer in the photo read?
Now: 40.2 °C
